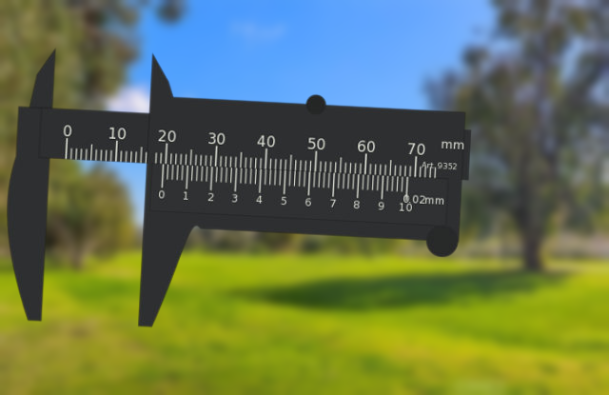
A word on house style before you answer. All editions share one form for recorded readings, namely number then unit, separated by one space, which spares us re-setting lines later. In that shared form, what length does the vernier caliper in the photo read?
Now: 19.5 mm
